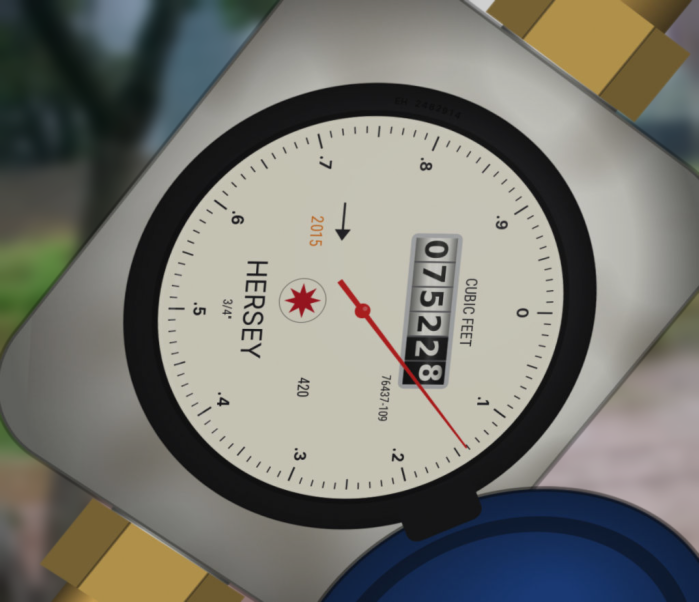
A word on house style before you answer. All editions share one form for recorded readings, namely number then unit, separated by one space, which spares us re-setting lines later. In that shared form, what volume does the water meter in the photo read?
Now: 75228.14 ft³
